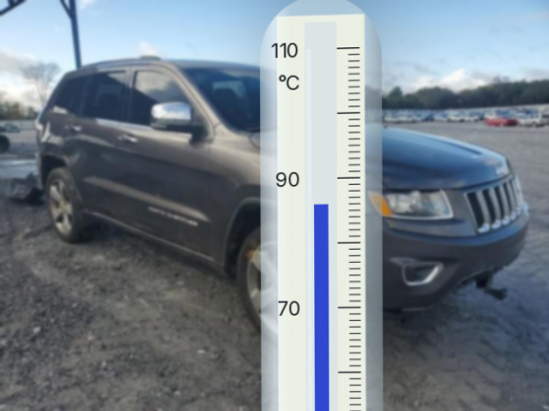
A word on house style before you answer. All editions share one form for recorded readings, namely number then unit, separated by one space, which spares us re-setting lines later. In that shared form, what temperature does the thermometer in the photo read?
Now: 86 °C
